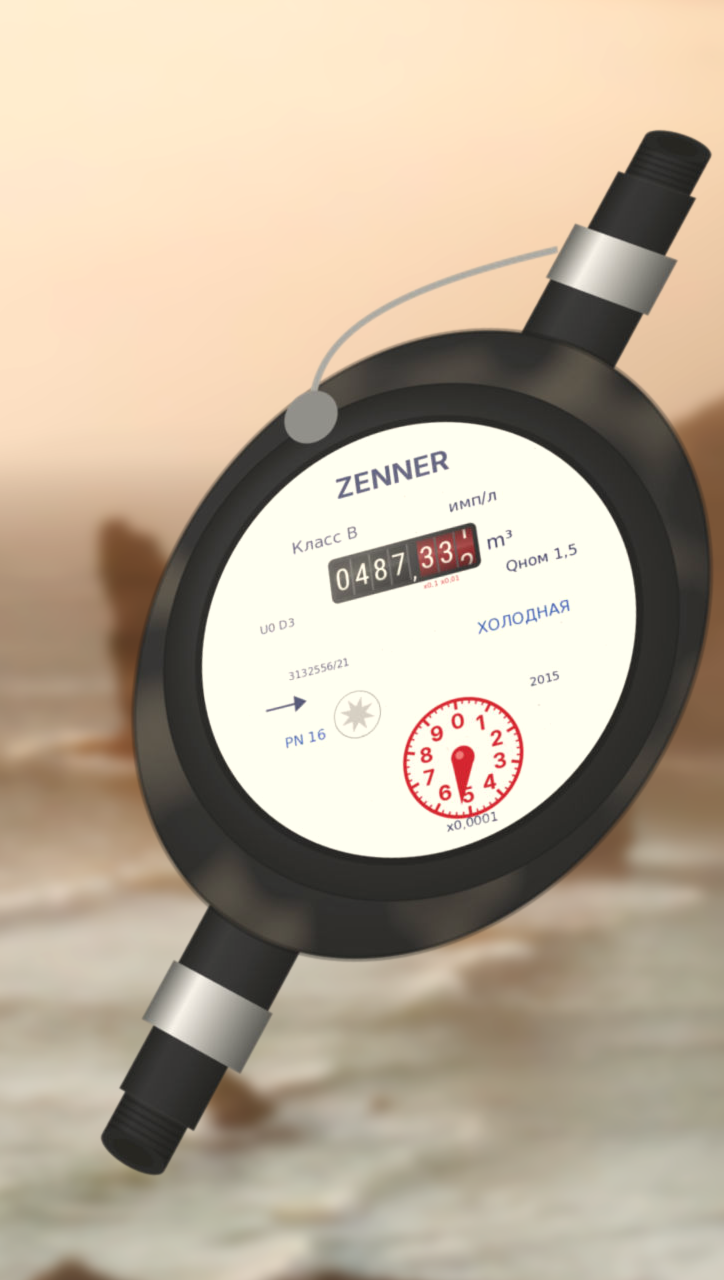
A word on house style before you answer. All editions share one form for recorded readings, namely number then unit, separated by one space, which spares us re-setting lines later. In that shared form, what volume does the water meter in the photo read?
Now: 487.3315 m³
